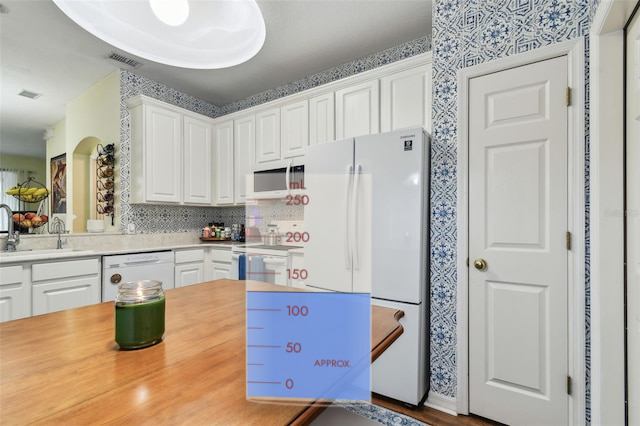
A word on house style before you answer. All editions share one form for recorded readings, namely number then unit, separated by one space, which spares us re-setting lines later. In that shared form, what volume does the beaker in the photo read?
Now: 125 mL
